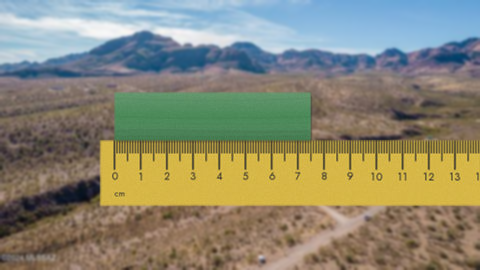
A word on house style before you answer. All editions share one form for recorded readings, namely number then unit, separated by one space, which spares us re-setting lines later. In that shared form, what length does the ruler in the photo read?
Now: 7.5 cm
